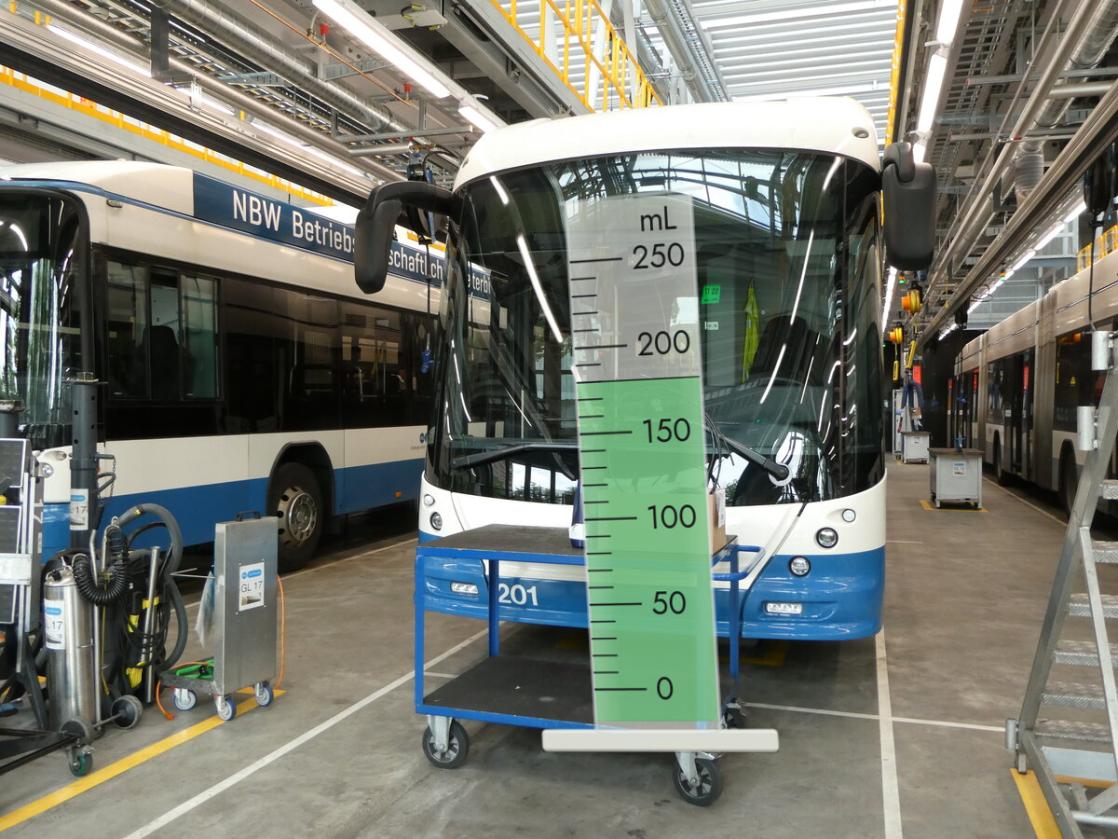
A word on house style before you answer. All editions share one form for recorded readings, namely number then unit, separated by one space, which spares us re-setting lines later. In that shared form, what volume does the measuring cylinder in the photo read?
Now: 180 mL
